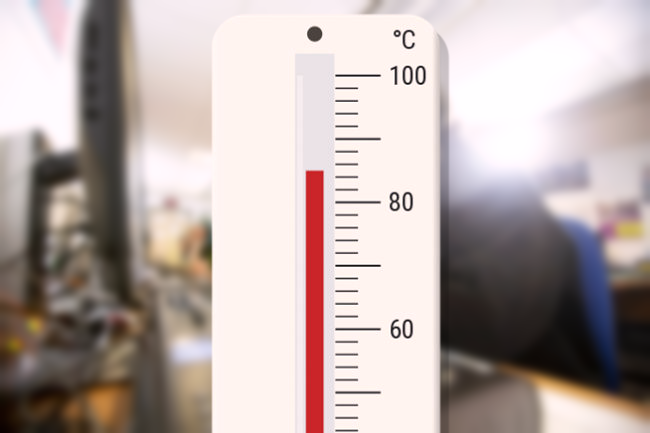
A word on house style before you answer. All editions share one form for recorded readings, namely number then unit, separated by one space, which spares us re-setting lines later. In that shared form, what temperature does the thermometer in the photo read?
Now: 85 °C
